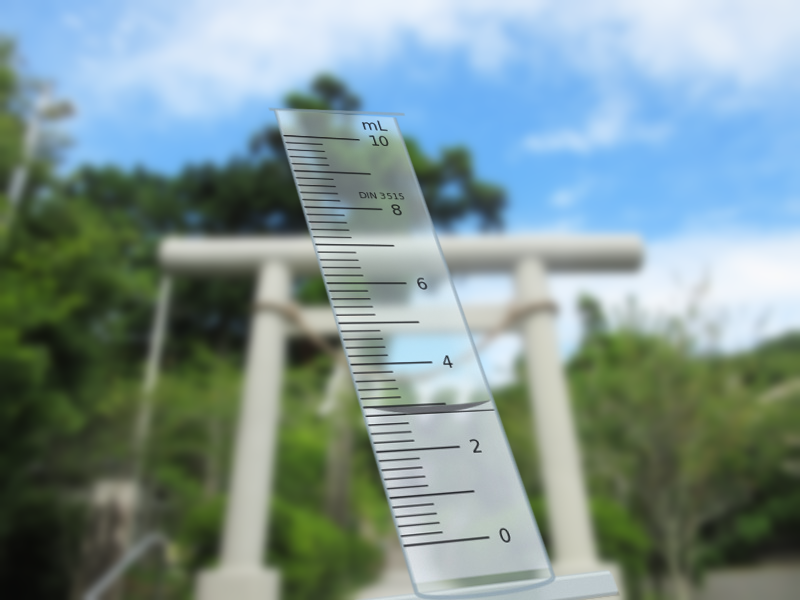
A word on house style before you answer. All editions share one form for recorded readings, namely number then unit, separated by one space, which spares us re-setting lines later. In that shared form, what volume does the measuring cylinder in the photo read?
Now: 2.8 mL
